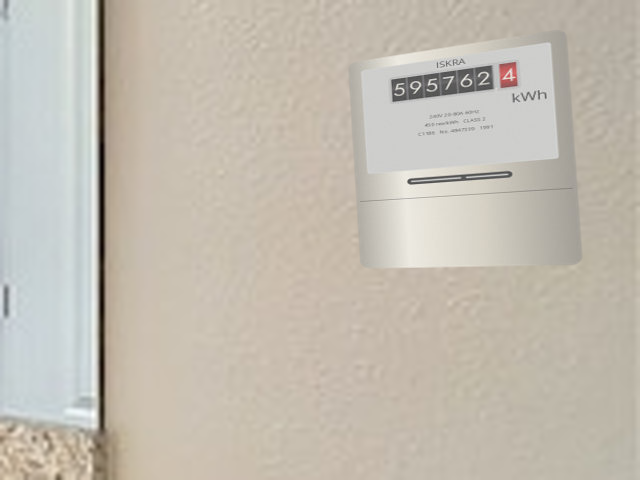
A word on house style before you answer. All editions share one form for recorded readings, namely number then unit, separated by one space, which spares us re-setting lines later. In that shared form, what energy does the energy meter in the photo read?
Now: 595762.4 kWh
